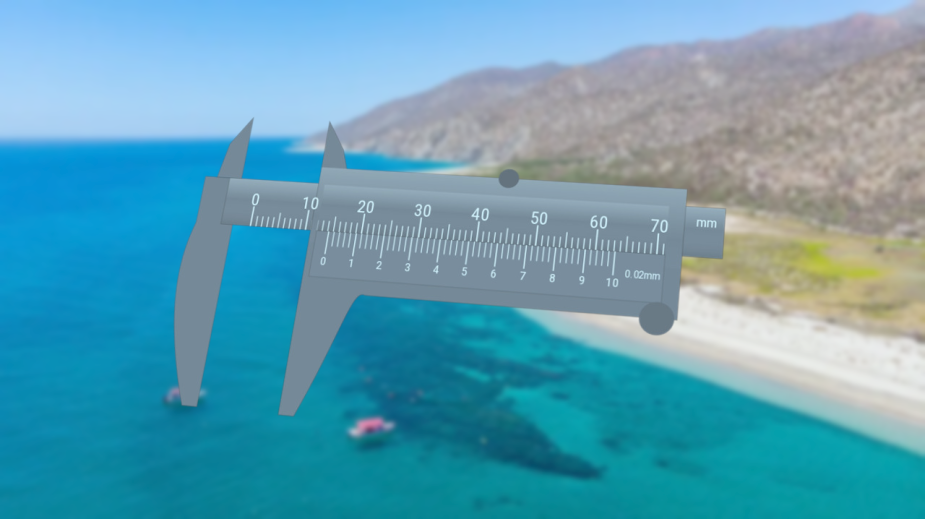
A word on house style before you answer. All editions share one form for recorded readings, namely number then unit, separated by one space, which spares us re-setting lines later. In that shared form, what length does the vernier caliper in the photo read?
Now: 14.2 mm
